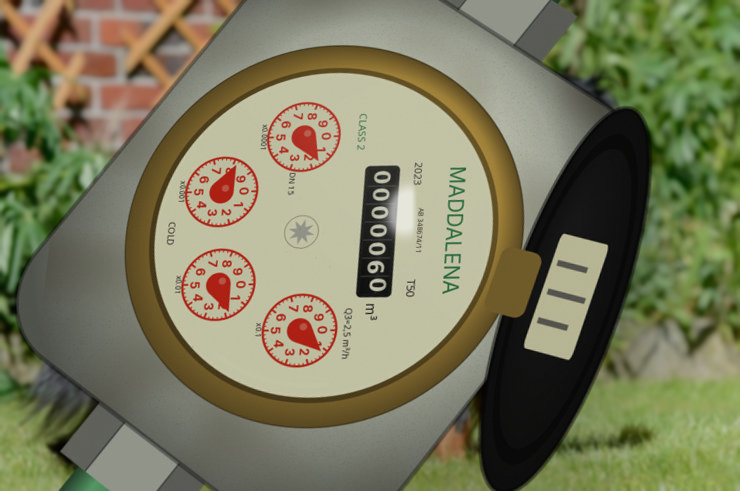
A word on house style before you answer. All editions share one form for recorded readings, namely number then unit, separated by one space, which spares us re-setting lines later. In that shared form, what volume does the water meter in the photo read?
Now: 60.1181 m³
